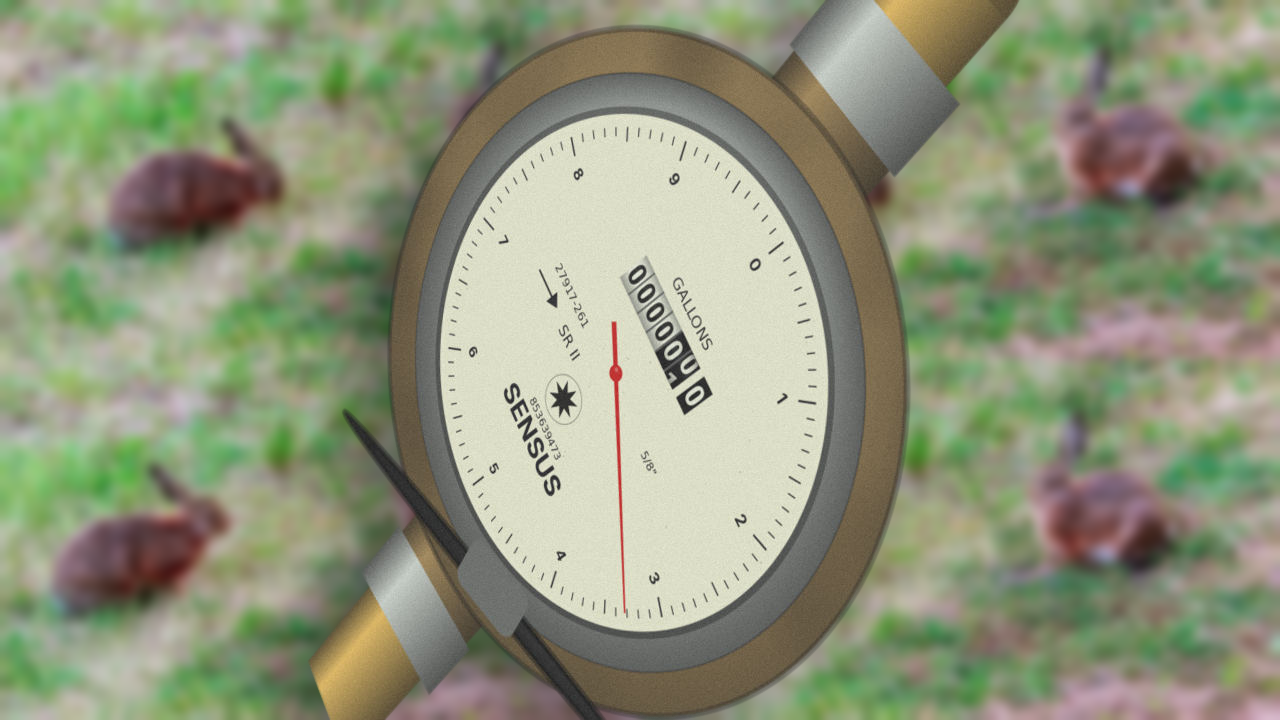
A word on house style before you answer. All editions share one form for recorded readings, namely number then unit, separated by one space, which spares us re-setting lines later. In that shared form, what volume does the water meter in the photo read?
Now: 3.3 gal
